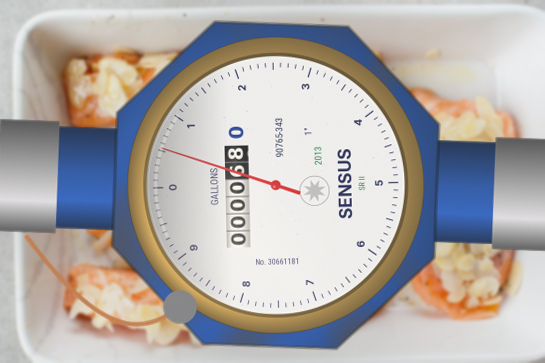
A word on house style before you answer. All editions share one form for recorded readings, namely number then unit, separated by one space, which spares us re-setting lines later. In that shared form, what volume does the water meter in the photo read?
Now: 680.5 gal
